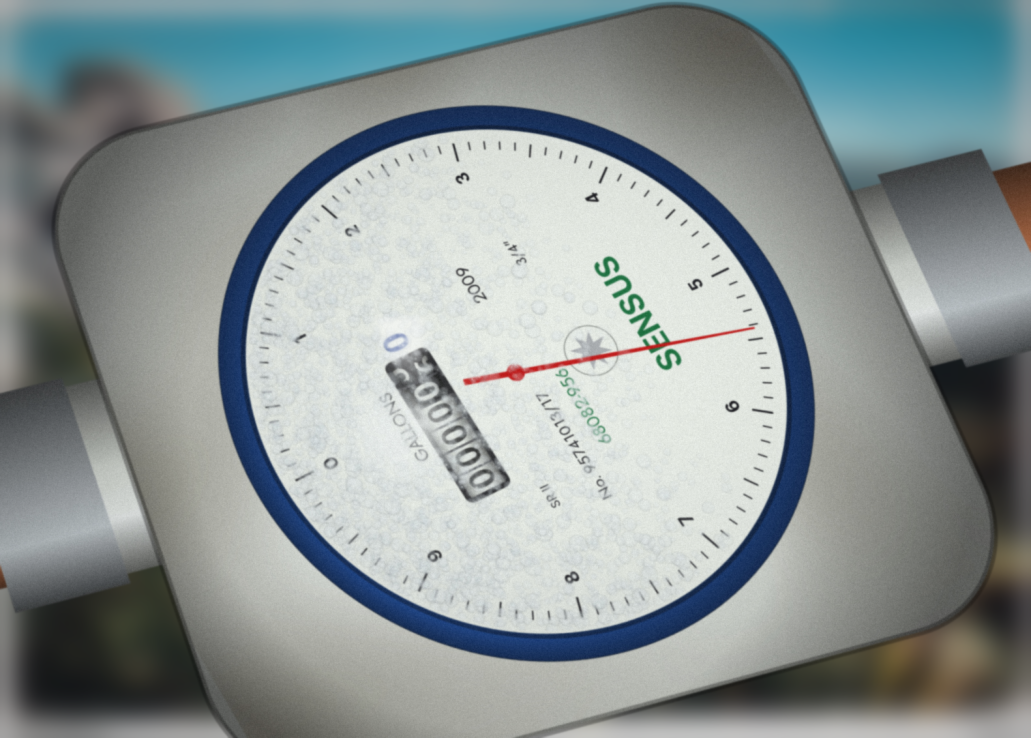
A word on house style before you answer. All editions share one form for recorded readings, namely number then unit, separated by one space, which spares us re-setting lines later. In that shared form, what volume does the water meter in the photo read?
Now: 55.4 gal
